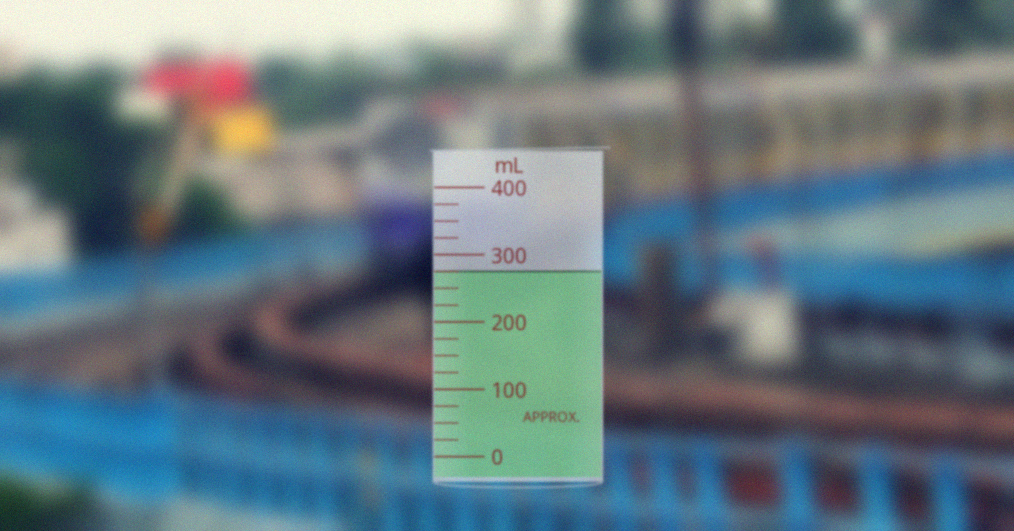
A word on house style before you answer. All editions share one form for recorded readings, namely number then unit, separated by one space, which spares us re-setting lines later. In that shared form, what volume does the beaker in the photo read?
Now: 275 mL
